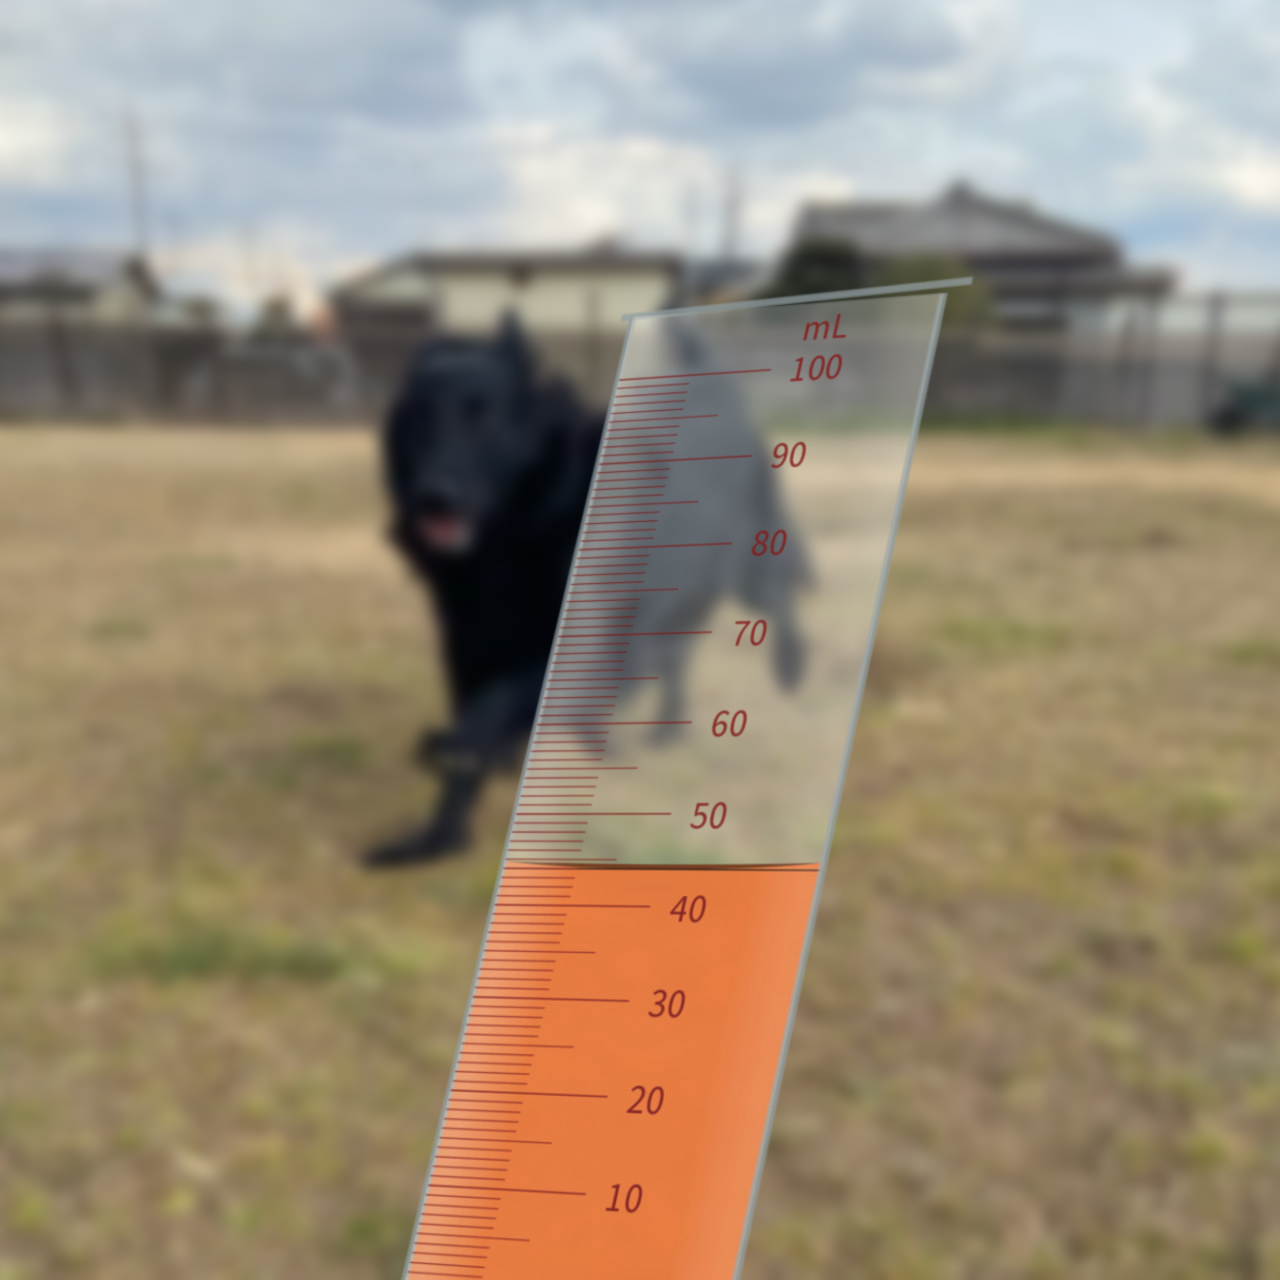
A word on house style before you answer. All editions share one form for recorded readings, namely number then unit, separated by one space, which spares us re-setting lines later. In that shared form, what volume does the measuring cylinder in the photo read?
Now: 44 mL
